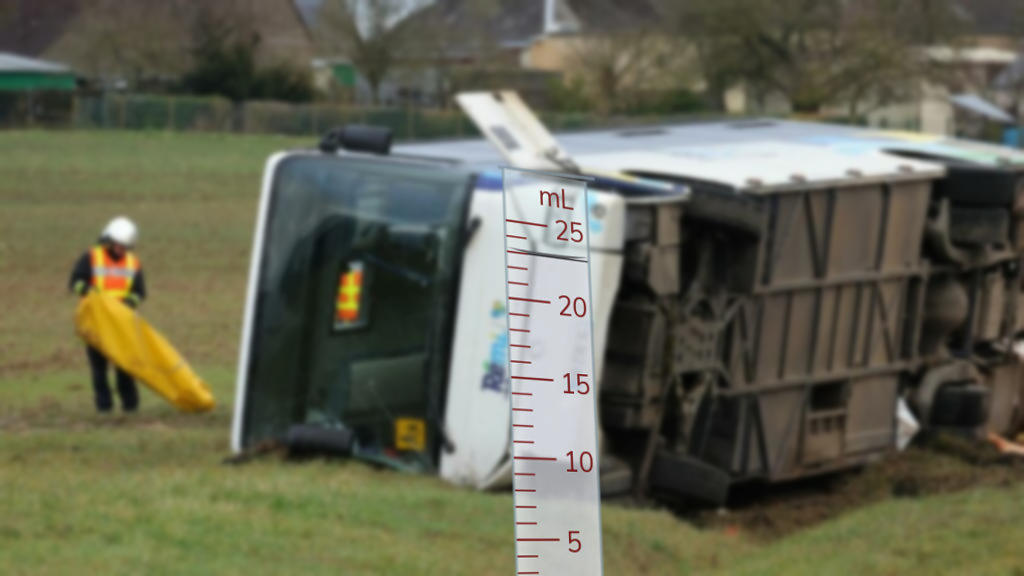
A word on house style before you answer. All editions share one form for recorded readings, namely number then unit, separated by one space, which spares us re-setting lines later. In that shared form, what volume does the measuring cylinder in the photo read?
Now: 23 mL
